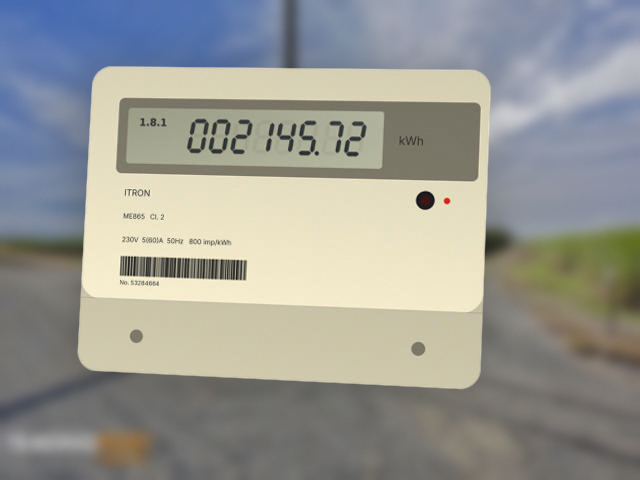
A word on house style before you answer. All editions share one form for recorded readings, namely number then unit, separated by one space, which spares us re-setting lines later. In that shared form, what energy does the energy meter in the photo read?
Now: 2145.72 kWh
